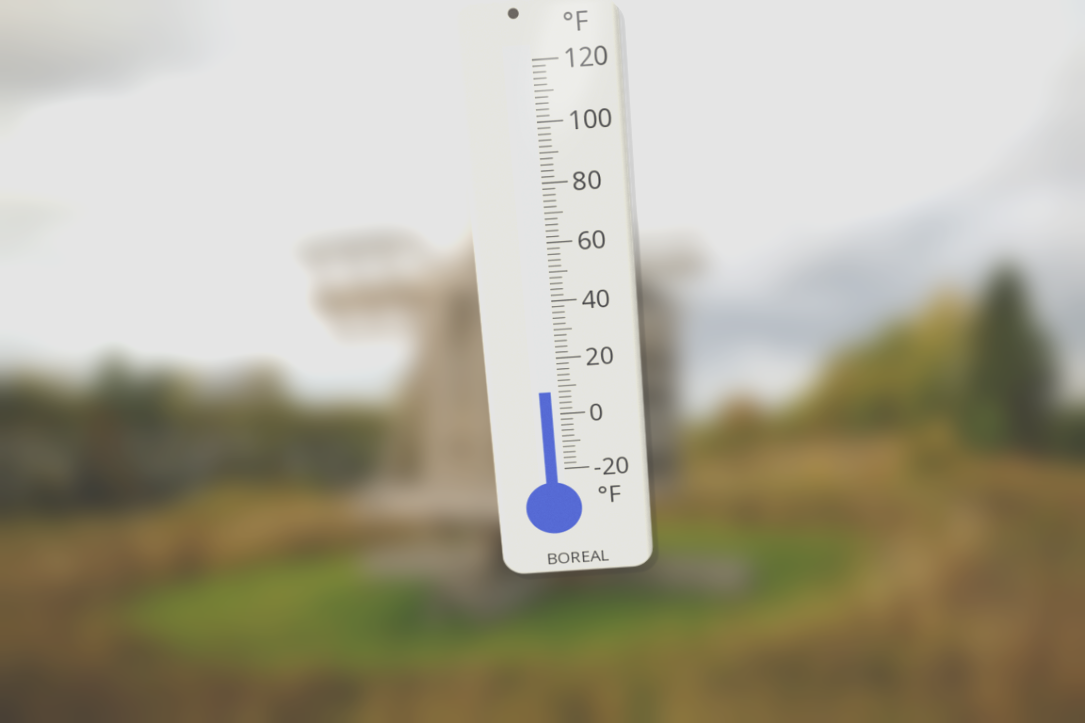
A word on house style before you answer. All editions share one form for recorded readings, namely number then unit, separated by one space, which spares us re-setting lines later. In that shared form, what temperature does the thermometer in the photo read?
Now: 8 °F
